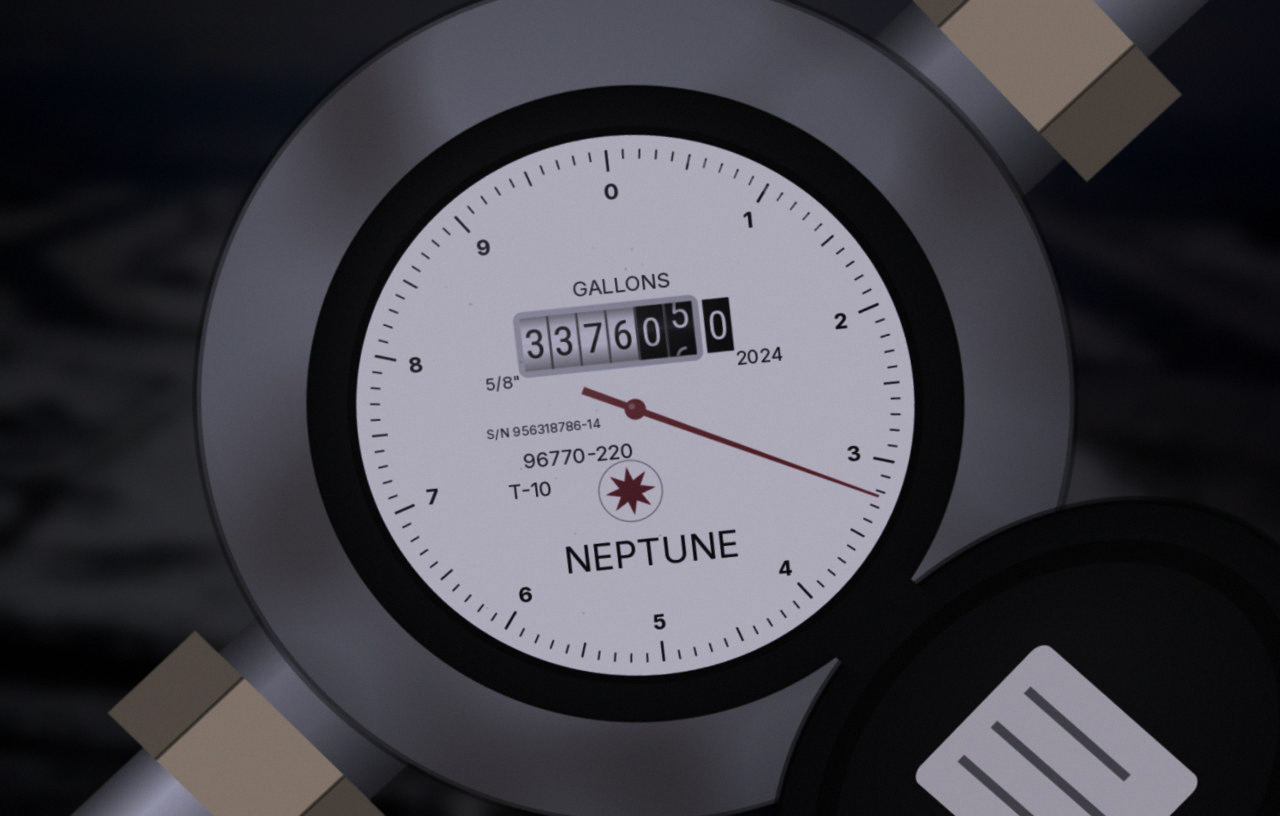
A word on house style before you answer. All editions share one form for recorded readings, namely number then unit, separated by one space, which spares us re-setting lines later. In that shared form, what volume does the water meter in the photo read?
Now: 3376053.2 gal
